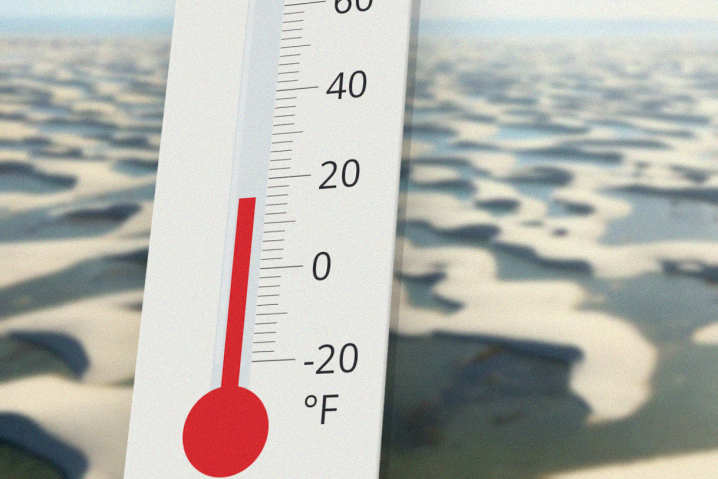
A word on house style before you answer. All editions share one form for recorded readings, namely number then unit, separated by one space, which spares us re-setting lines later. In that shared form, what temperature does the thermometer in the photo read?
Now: 16 °F
